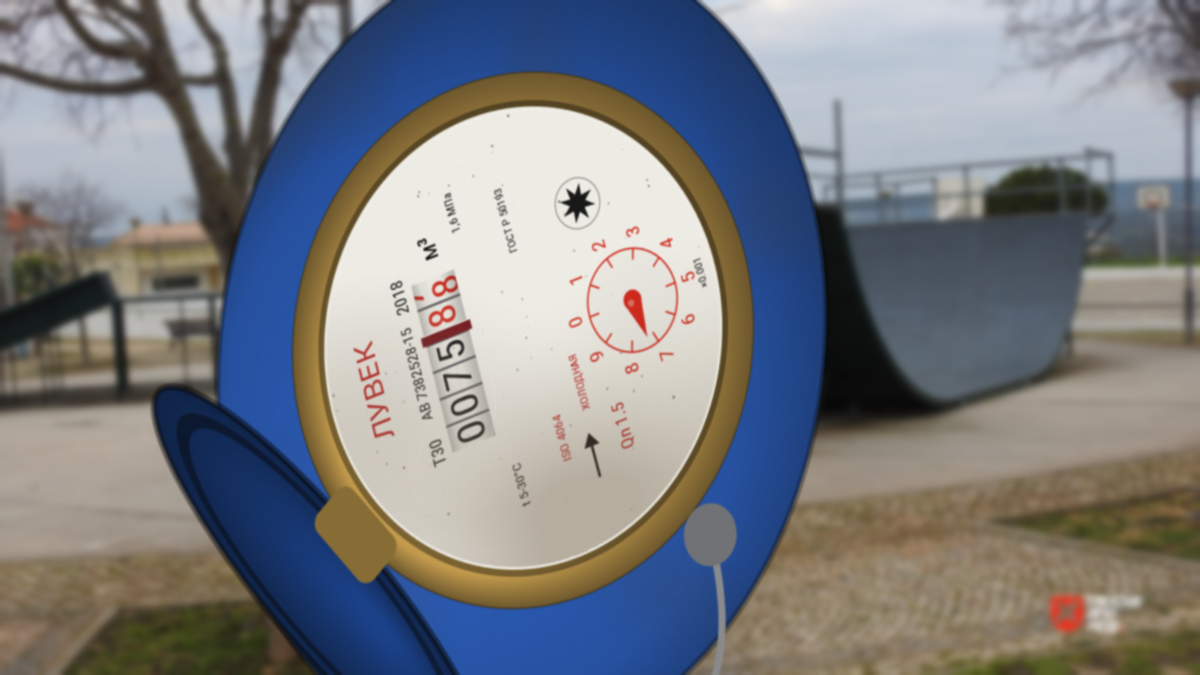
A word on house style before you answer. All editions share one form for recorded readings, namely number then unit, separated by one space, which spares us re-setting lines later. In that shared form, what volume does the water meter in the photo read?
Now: 75.877 m³
